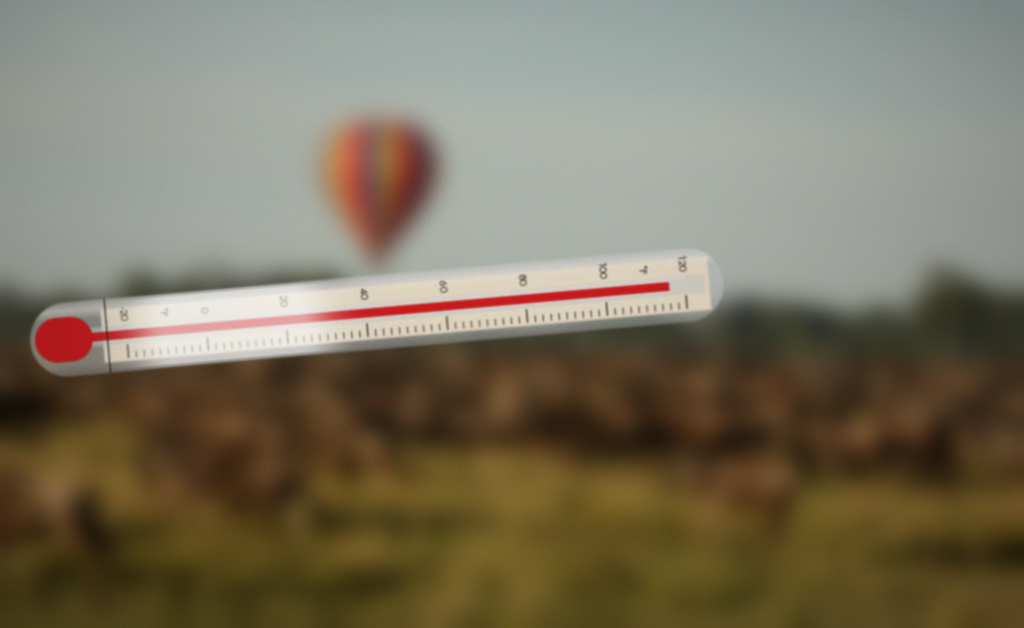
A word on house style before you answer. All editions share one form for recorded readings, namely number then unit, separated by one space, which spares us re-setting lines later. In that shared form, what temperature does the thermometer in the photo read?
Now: 116 °F
